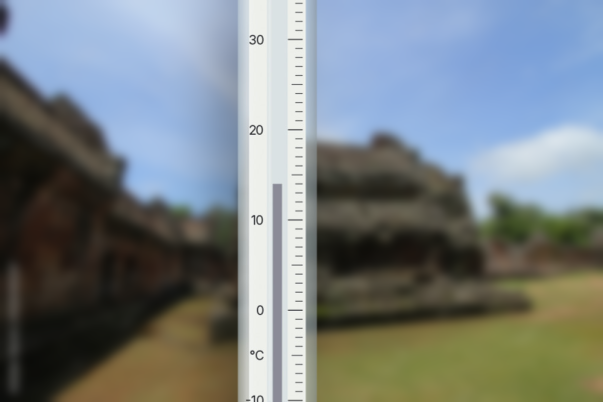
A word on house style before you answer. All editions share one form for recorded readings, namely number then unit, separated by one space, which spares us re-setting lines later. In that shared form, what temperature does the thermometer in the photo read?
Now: 14 °C
